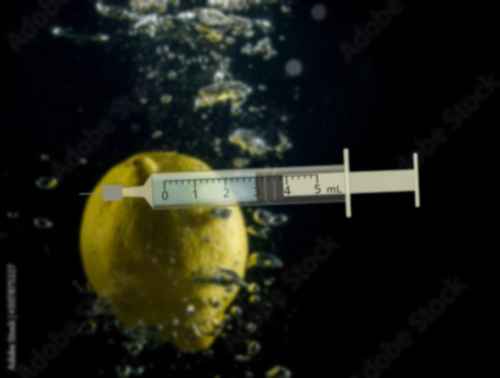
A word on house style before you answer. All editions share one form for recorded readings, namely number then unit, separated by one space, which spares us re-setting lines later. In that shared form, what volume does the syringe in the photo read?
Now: 3 mL
